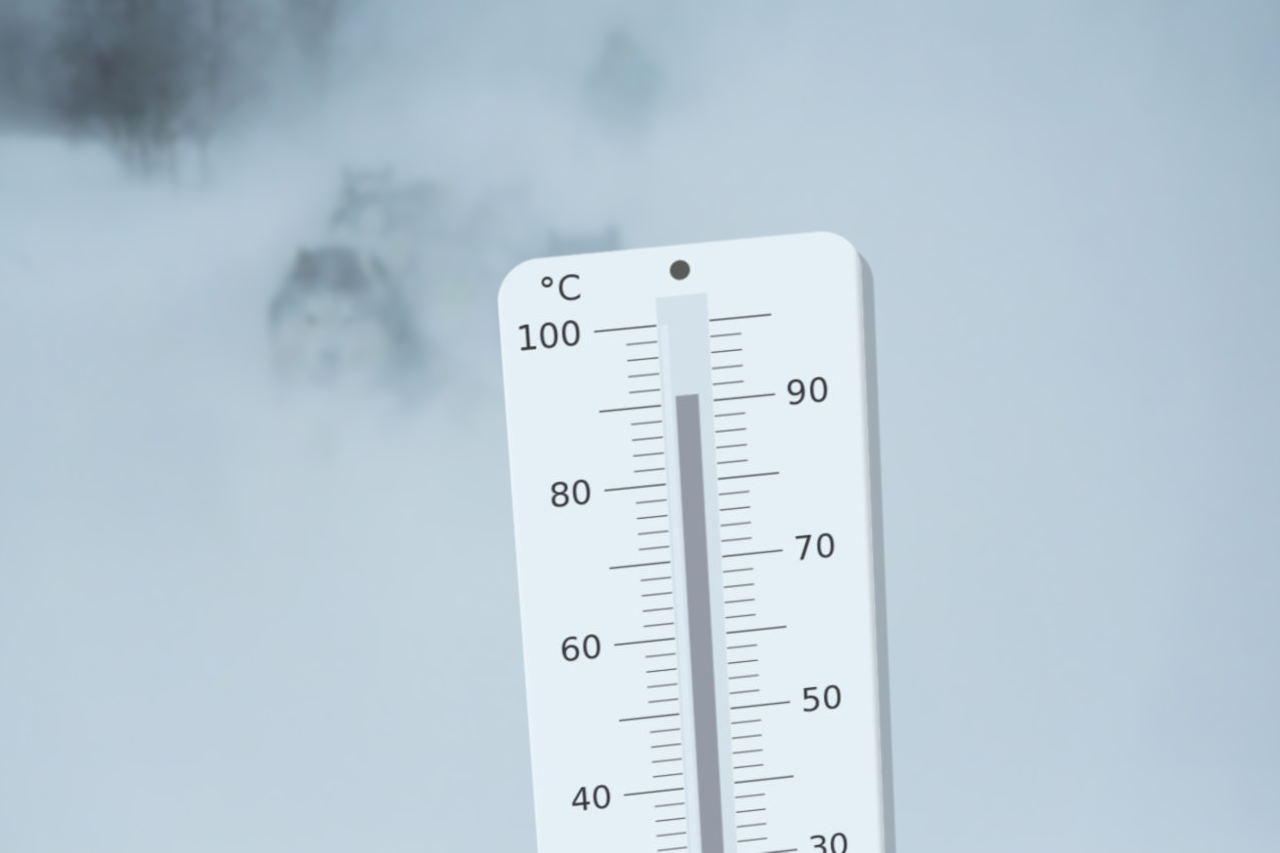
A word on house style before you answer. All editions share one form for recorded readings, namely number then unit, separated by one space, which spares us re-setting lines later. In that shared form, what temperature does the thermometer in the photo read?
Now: 91 °C
